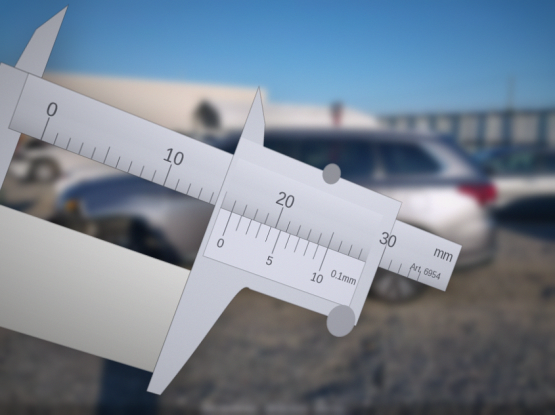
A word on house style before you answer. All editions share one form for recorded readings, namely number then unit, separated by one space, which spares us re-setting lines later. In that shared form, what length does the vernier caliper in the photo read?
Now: 16.0 mm
